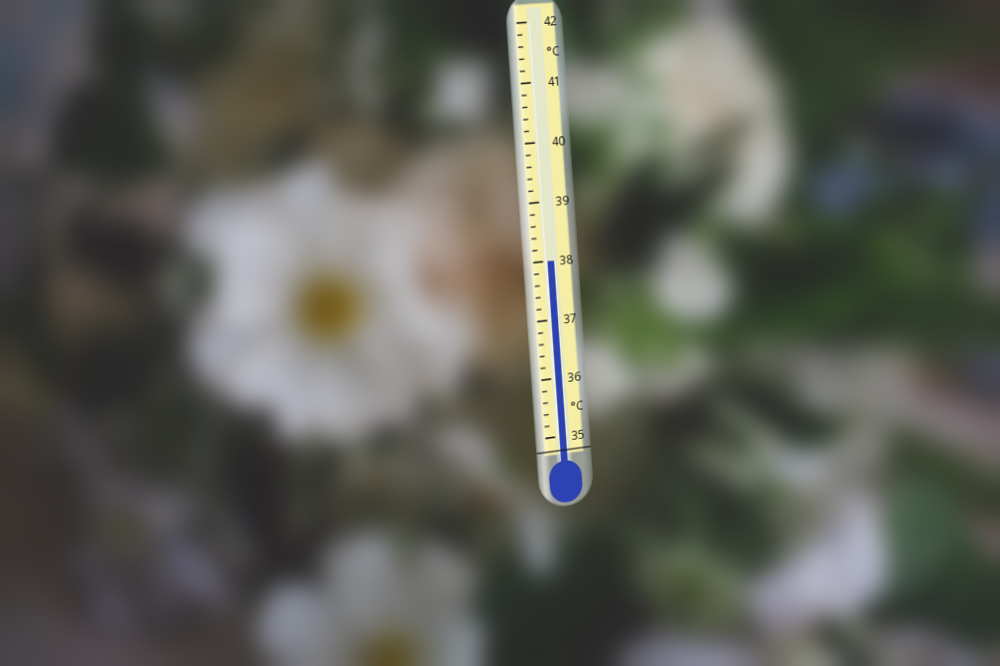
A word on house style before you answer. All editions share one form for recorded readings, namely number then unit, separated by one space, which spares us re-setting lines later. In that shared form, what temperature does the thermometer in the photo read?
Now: 38 °C
